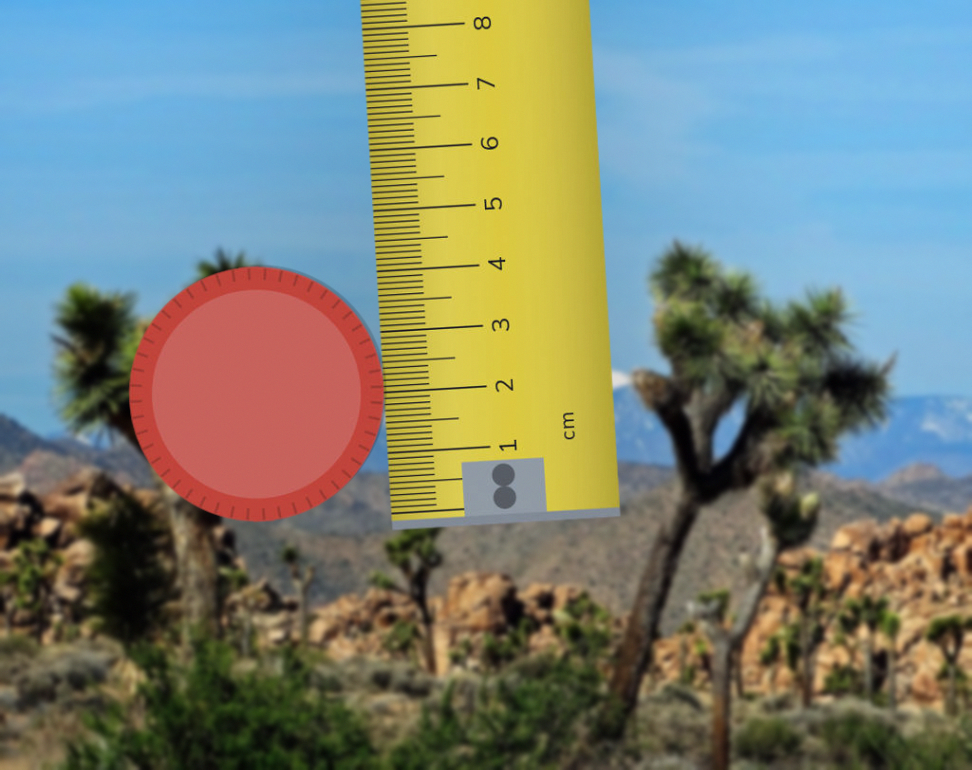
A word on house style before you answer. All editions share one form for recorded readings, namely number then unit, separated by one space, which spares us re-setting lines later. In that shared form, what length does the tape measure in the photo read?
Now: 4.2 cm
